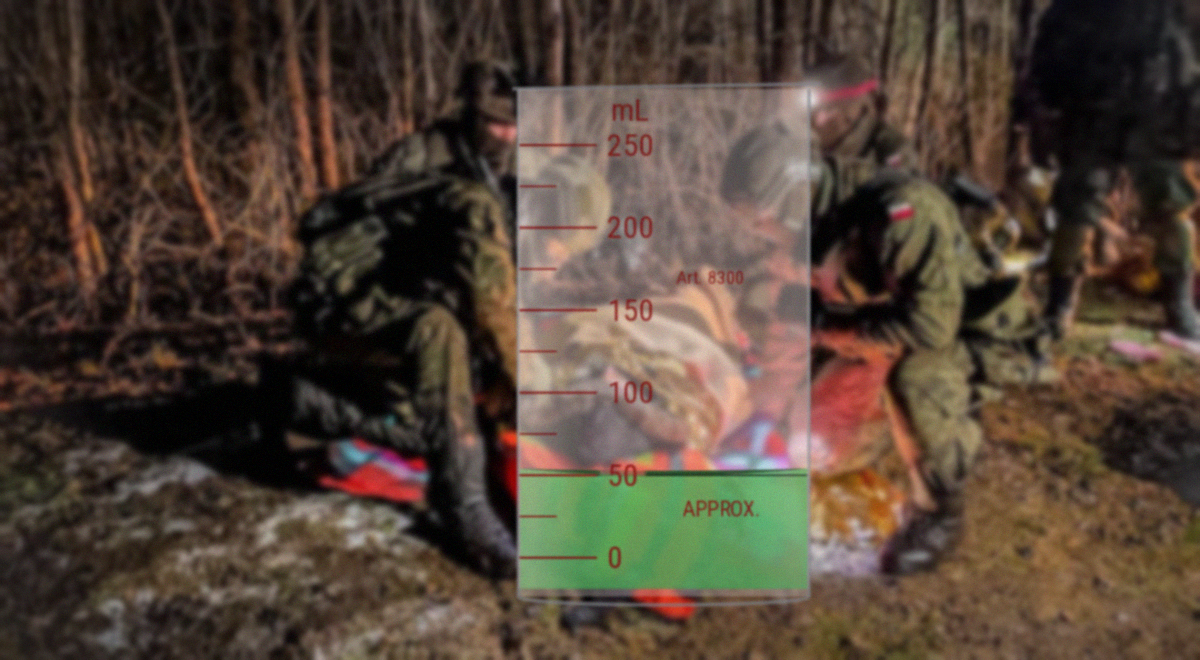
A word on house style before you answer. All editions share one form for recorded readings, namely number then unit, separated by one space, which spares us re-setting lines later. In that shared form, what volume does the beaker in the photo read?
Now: 50 mL
